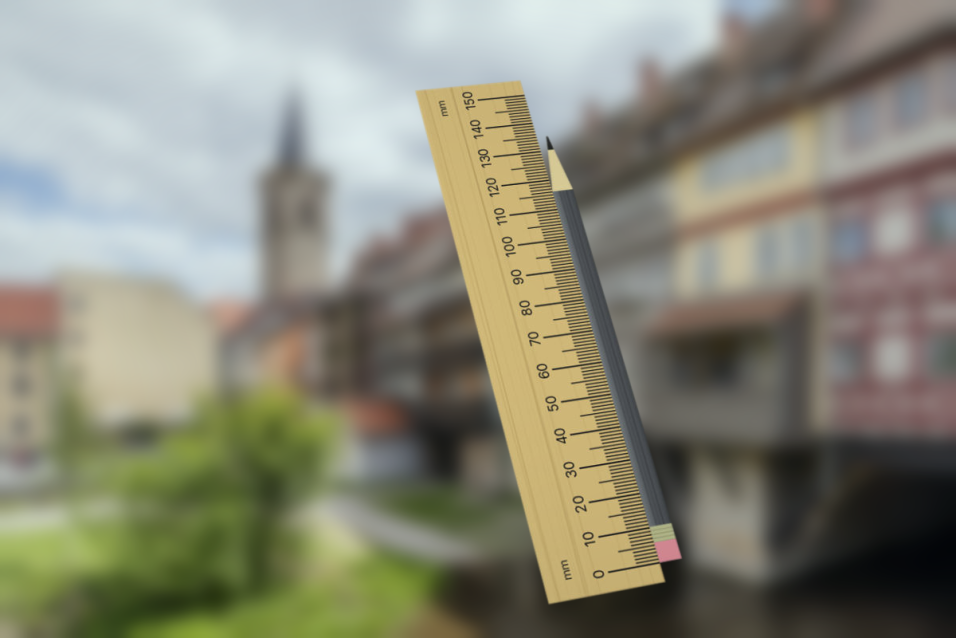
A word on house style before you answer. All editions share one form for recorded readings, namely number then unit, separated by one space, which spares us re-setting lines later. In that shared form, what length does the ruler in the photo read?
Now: 135 mm
